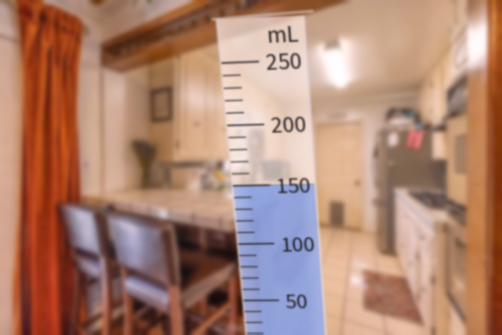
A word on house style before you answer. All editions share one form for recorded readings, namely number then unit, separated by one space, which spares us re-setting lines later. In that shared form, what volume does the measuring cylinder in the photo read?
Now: 150 mL
